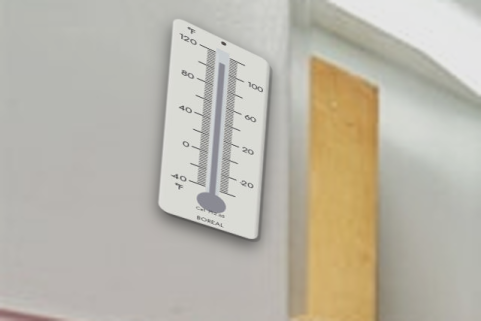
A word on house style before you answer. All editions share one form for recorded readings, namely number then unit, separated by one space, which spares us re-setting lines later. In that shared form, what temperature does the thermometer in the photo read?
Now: 110 °F
